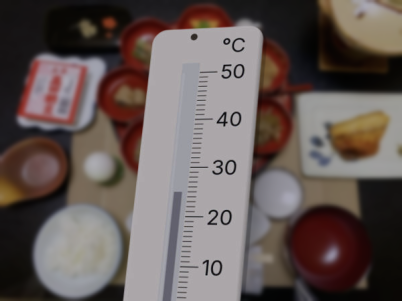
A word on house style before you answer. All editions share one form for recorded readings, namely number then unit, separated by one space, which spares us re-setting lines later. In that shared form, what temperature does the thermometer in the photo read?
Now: 25 °C
